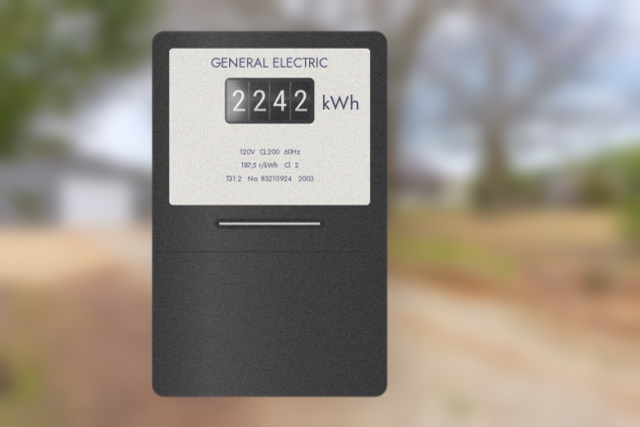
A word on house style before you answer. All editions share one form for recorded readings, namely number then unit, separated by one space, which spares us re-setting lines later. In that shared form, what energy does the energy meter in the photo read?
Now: 2242 kWh
